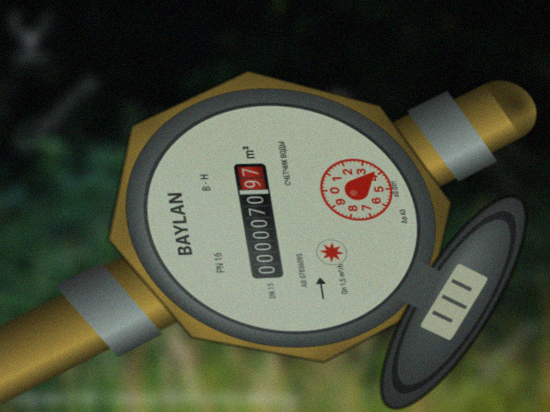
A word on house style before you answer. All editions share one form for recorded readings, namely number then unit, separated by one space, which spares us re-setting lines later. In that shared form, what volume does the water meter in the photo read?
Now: 70.973 m³
